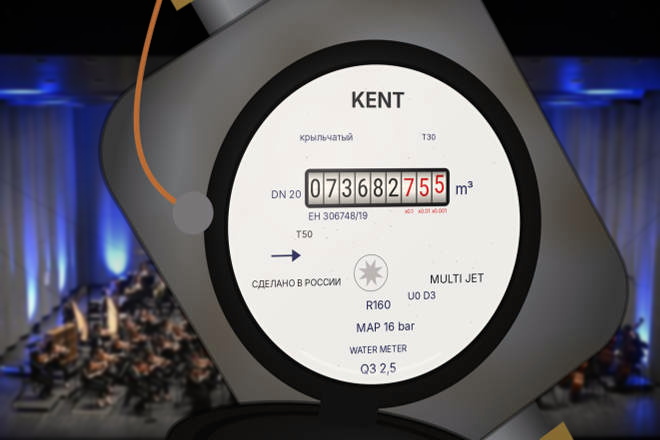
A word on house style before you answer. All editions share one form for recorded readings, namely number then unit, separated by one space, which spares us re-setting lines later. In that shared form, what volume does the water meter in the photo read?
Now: 73682.755 m³
